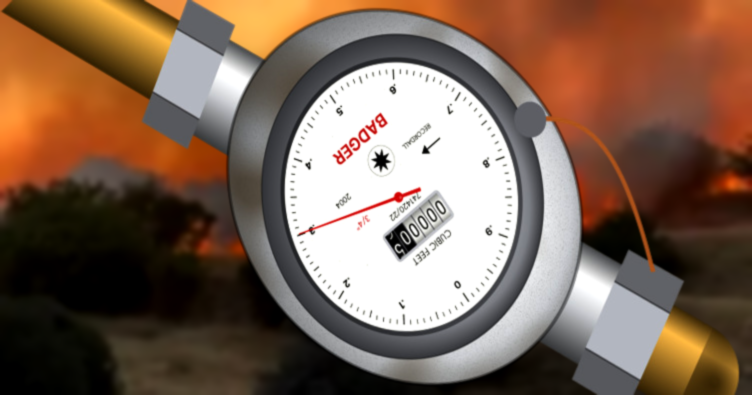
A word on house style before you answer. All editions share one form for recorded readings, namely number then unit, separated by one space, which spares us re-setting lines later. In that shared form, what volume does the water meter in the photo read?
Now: 5.30 ft³
